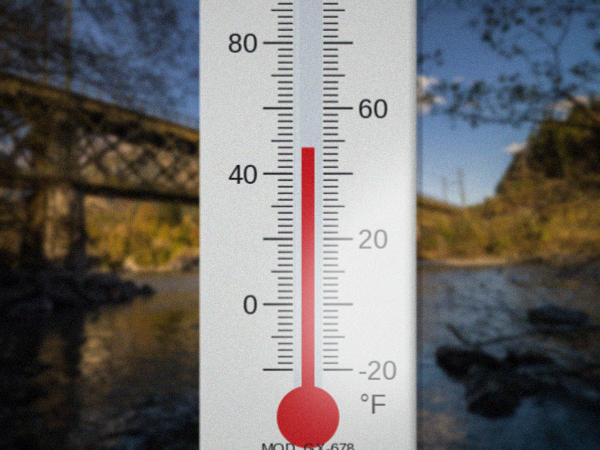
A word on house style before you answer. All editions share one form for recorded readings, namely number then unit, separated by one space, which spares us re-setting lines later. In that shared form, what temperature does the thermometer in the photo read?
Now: 48 °F
